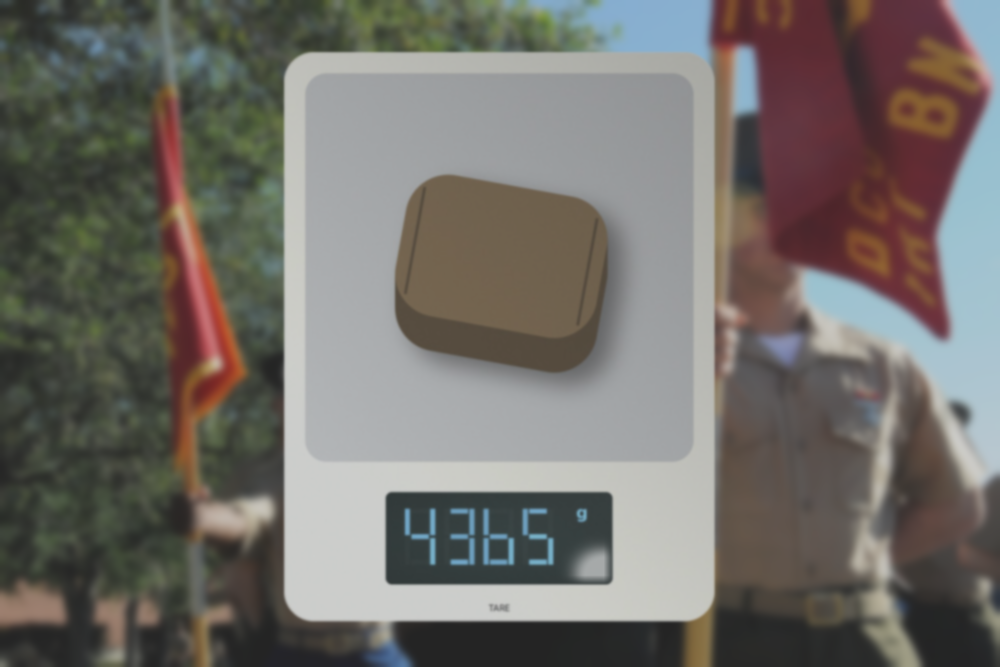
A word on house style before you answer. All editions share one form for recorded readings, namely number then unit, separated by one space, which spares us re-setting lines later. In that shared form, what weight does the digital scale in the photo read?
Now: 4365 g
